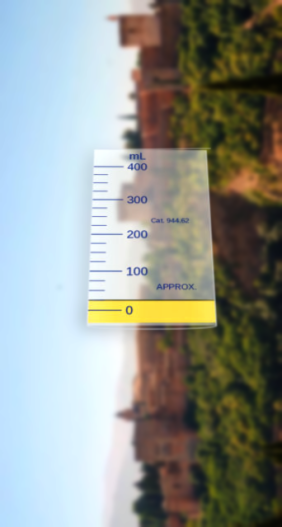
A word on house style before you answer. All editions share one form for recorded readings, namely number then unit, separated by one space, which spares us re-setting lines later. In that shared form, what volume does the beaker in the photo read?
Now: 25 mL
